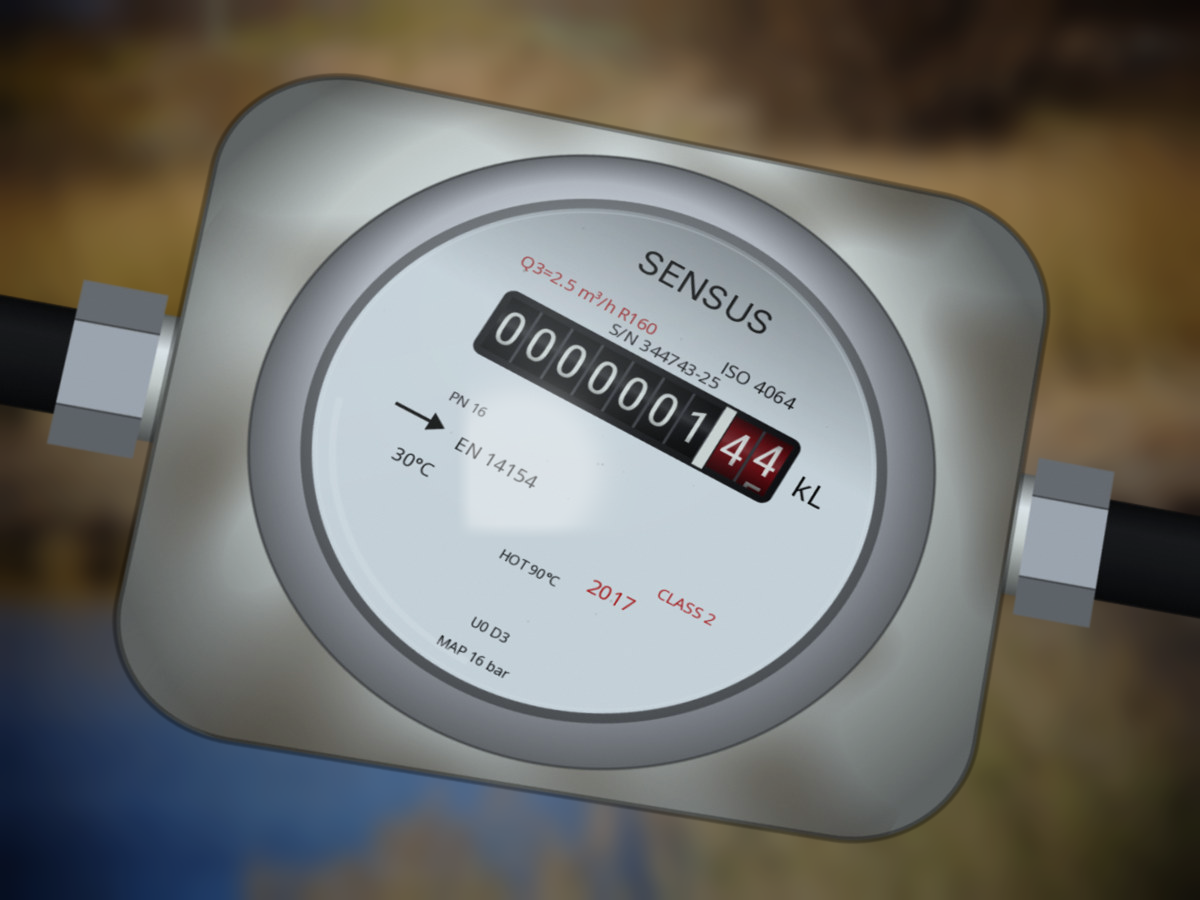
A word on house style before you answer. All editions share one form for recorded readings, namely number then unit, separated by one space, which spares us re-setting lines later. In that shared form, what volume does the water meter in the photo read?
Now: 1.44 kL
